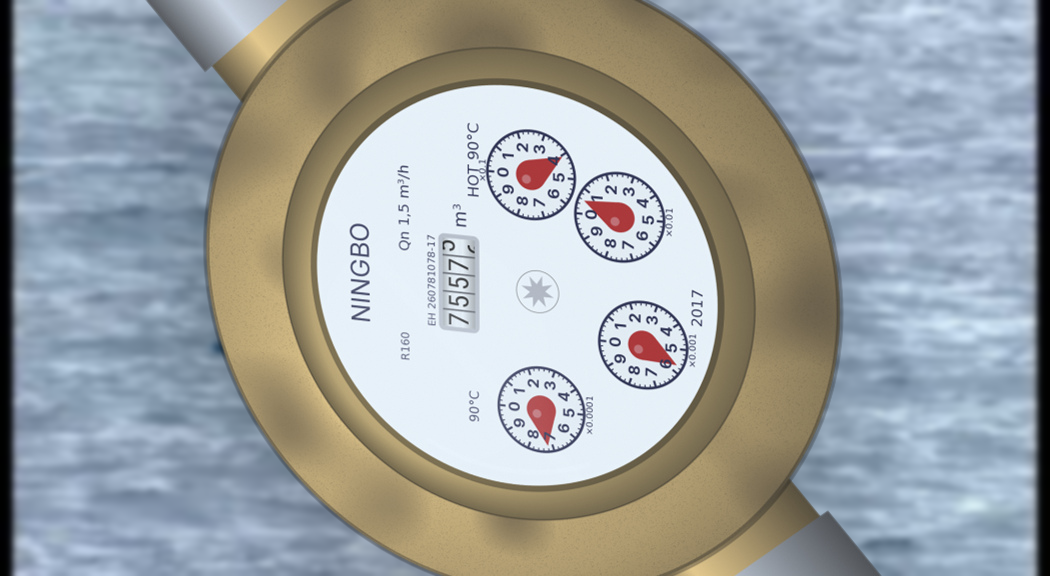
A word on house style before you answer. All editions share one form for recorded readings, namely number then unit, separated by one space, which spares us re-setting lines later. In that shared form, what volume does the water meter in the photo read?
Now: 75575.4057 m³
